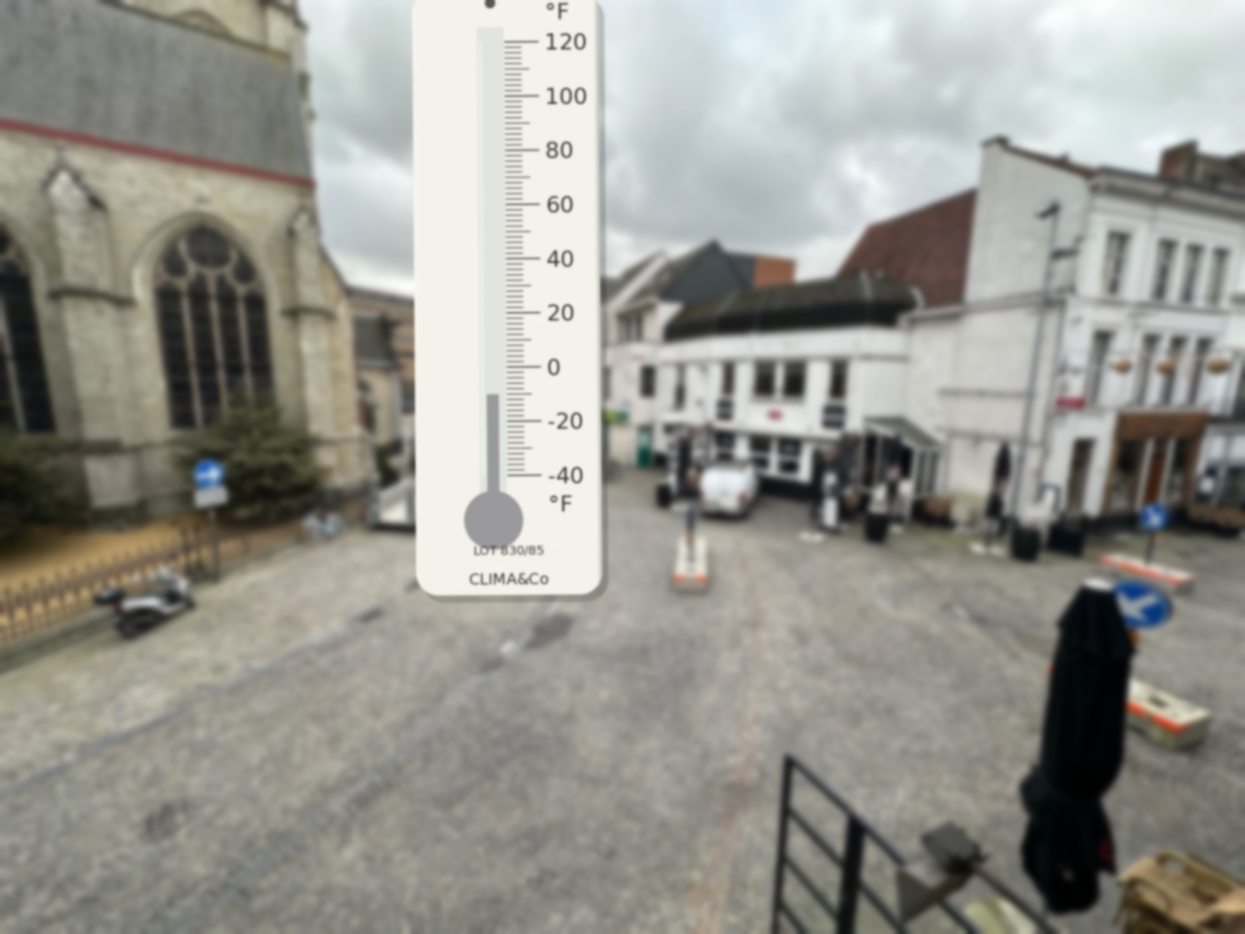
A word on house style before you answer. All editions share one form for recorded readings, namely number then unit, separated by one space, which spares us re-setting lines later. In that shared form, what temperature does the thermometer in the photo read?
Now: -10 °F
